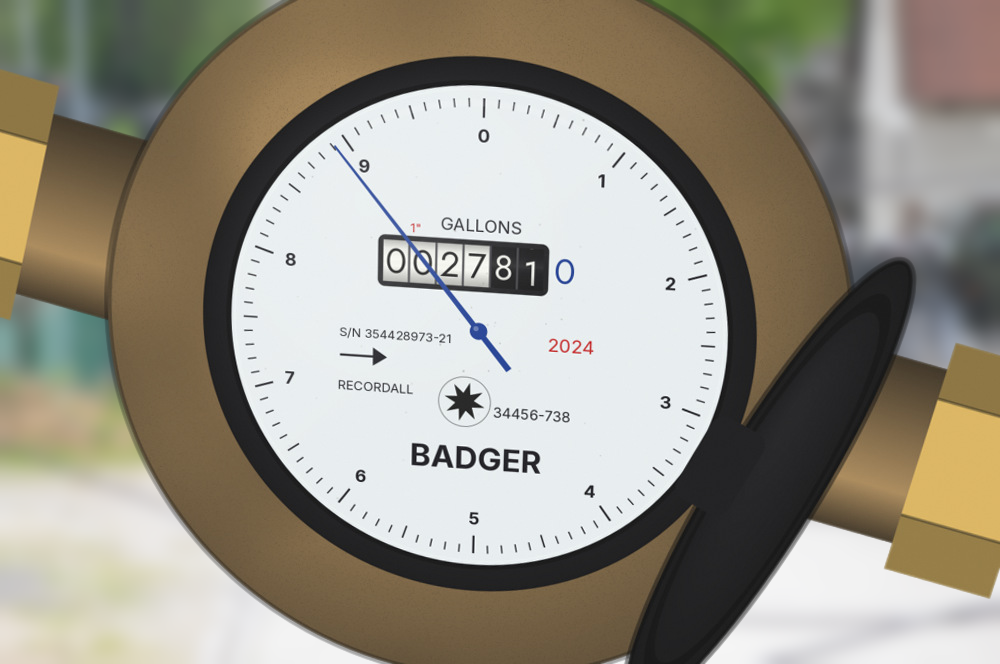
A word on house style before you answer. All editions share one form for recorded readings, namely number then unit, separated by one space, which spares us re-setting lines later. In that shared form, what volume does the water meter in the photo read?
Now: 27808.9 gal
